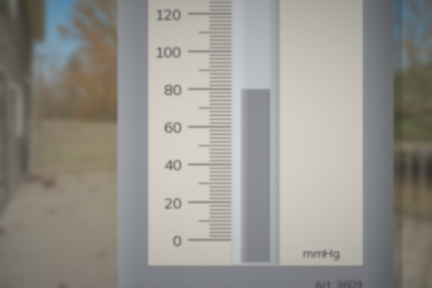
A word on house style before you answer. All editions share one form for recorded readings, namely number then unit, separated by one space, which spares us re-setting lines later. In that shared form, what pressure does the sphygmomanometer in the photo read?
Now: 80 mmHg
